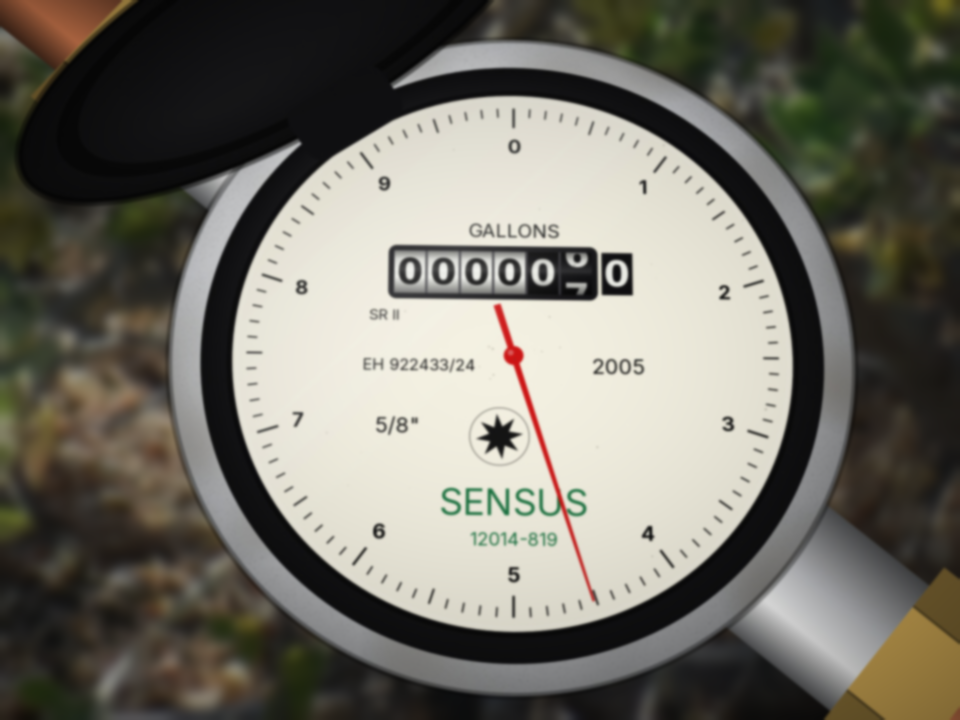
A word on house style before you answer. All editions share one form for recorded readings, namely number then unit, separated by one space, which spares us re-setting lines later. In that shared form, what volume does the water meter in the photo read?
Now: 64.5 gal
